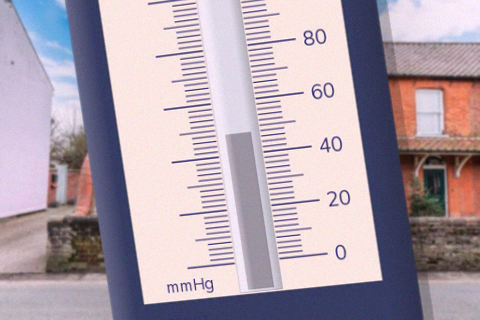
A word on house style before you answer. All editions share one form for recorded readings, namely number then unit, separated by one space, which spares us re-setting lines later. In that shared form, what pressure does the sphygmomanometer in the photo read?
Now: 48 mmHg
